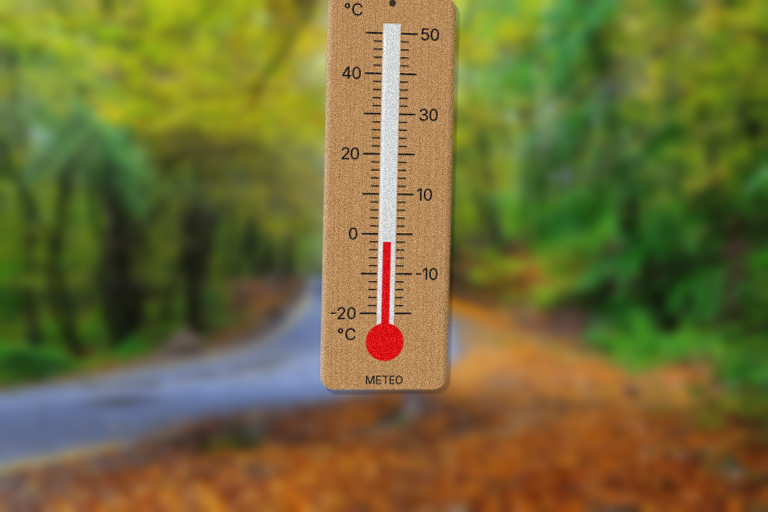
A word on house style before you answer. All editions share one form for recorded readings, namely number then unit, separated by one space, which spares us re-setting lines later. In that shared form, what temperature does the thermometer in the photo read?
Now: -2 °C
